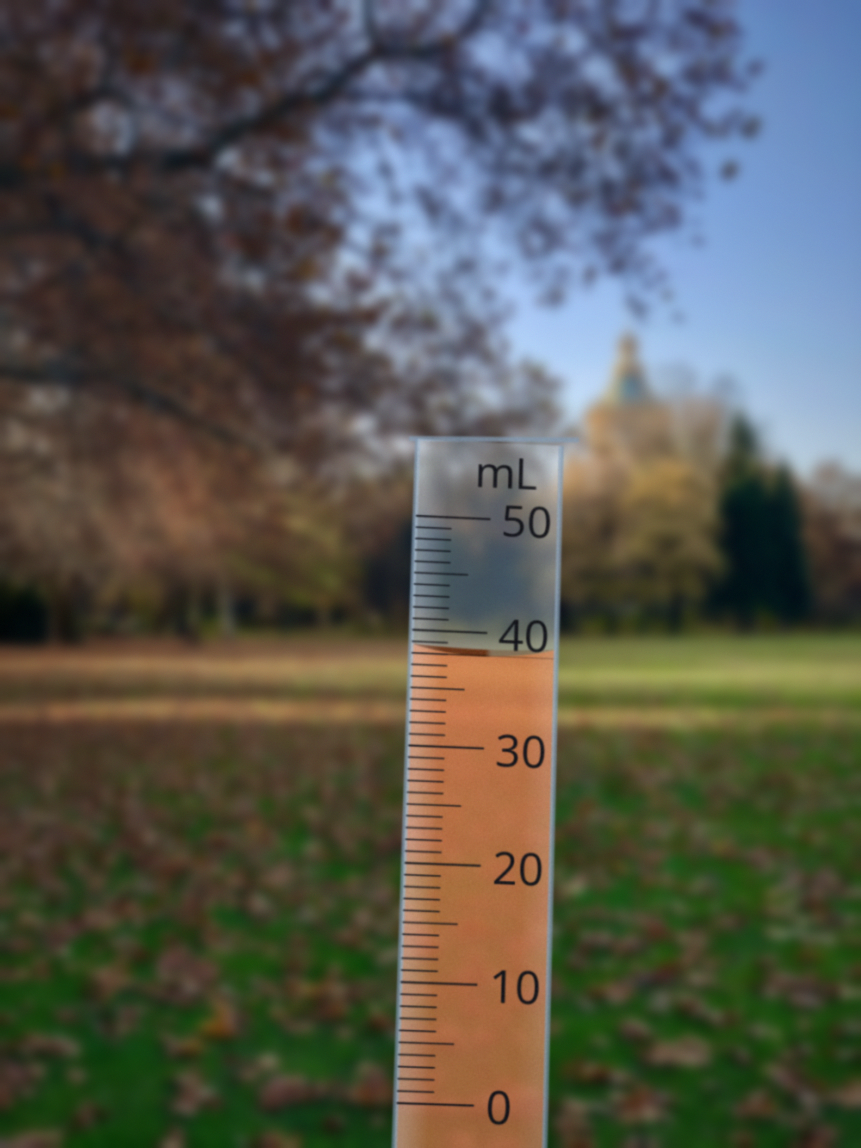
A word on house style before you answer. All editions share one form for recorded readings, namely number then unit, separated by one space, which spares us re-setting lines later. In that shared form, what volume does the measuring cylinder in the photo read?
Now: 38 mL
